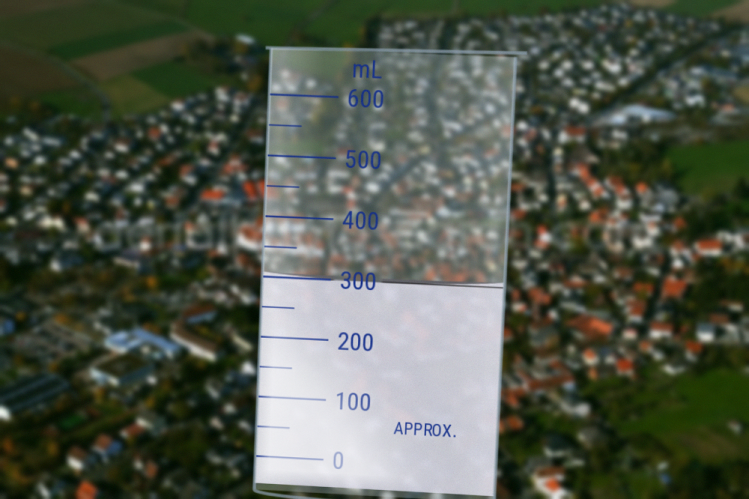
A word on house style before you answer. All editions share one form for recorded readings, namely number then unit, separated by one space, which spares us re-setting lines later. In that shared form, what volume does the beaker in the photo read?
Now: 300 mL
